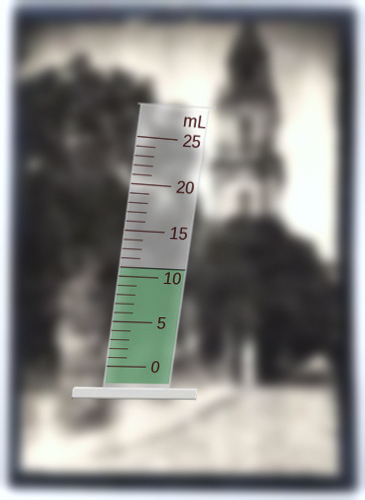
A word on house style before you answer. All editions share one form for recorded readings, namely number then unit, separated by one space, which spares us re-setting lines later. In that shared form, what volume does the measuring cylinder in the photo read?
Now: 11 mL
